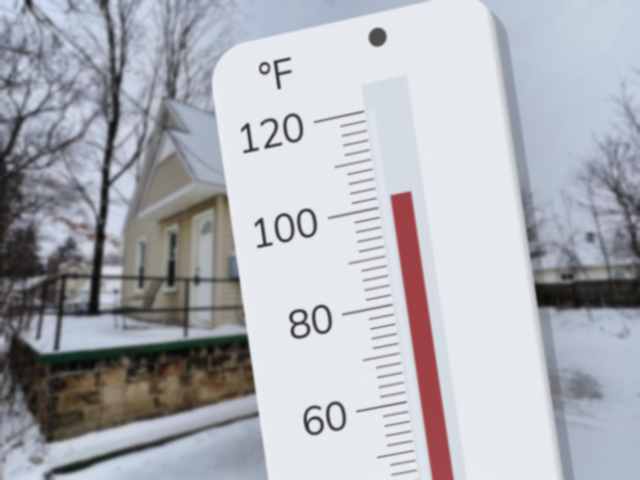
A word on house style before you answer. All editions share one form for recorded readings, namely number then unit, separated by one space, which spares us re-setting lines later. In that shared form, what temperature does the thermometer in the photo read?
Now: 102 °F
